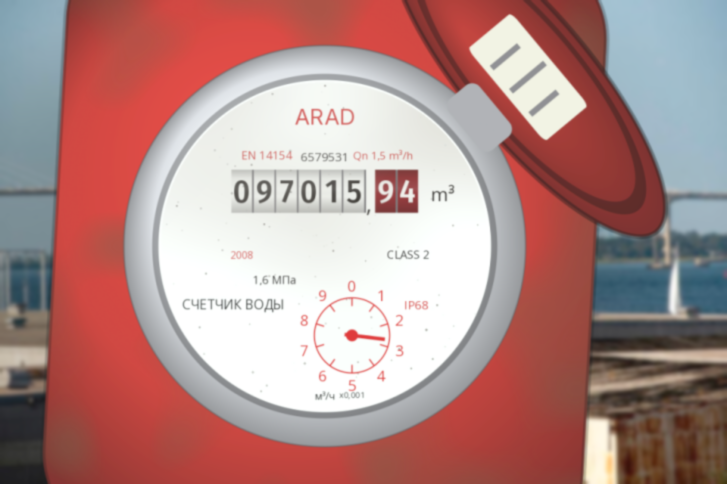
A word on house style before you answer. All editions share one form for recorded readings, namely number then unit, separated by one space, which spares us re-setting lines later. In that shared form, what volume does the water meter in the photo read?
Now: 97015.942 m³
